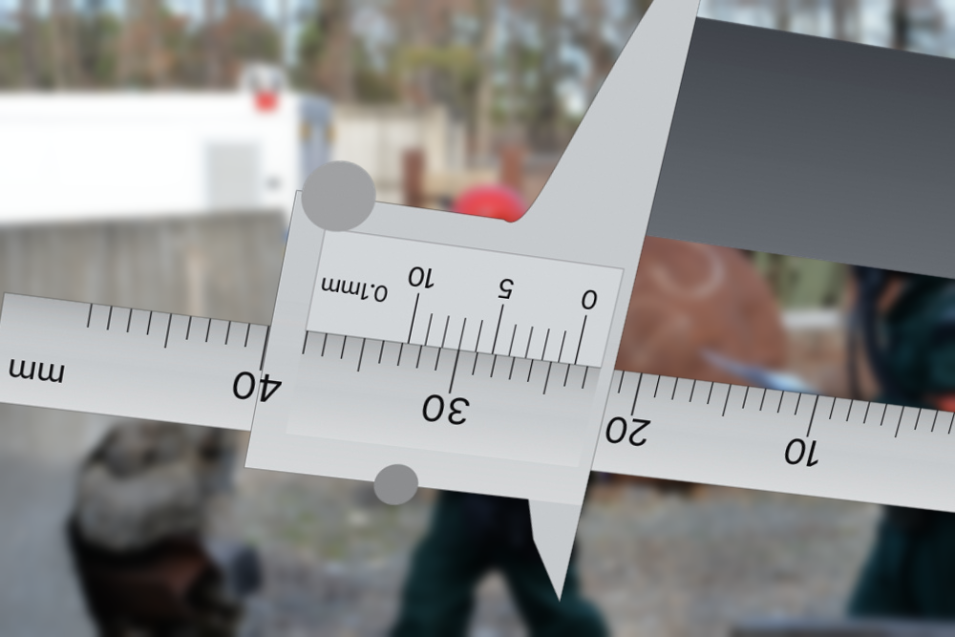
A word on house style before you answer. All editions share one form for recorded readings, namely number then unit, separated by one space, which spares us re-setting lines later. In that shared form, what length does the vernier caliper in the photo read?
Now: 23.7 mm
